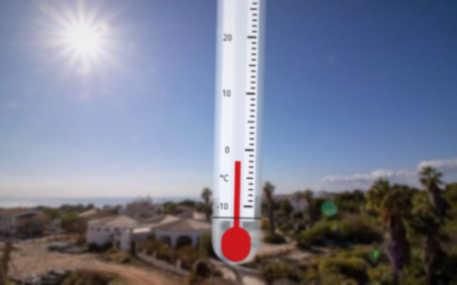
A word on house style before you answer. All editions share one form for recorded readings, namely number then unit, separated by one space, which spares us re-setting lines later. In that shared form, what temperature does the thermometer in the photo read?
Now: -2 °C
